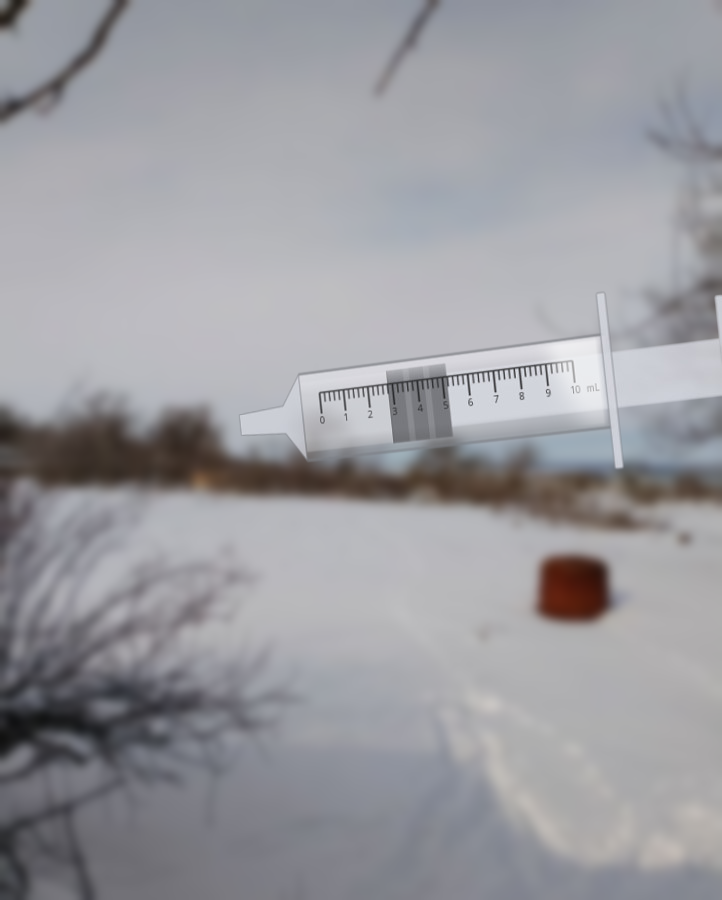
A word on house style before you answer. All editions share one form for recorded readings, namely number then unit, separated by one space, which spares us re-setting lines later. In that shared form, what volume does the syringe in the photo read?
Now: 2.8 mL
